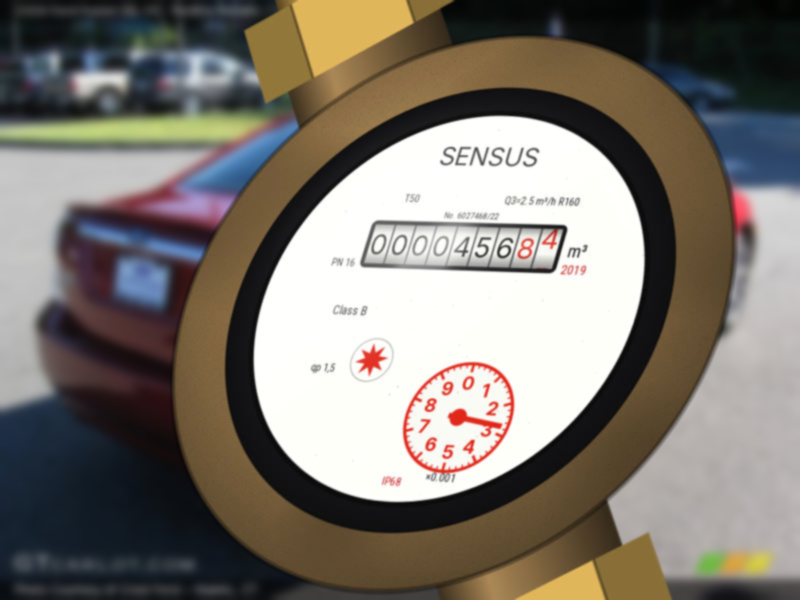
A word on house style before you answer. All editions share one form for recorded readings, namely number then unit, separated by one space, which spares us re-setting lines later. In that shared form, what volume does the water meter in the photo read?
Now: 456.842 m³
